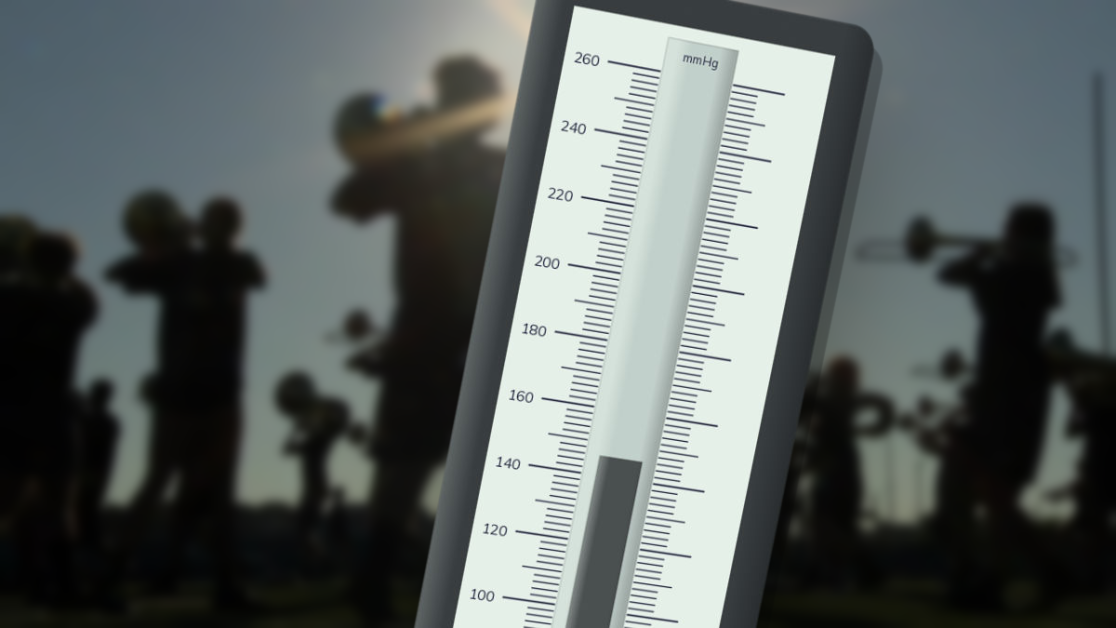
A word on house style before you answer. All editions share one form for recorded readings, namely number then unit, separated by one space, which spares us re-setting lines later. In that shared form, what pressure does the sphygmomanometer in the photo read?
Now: 146 mmHg
